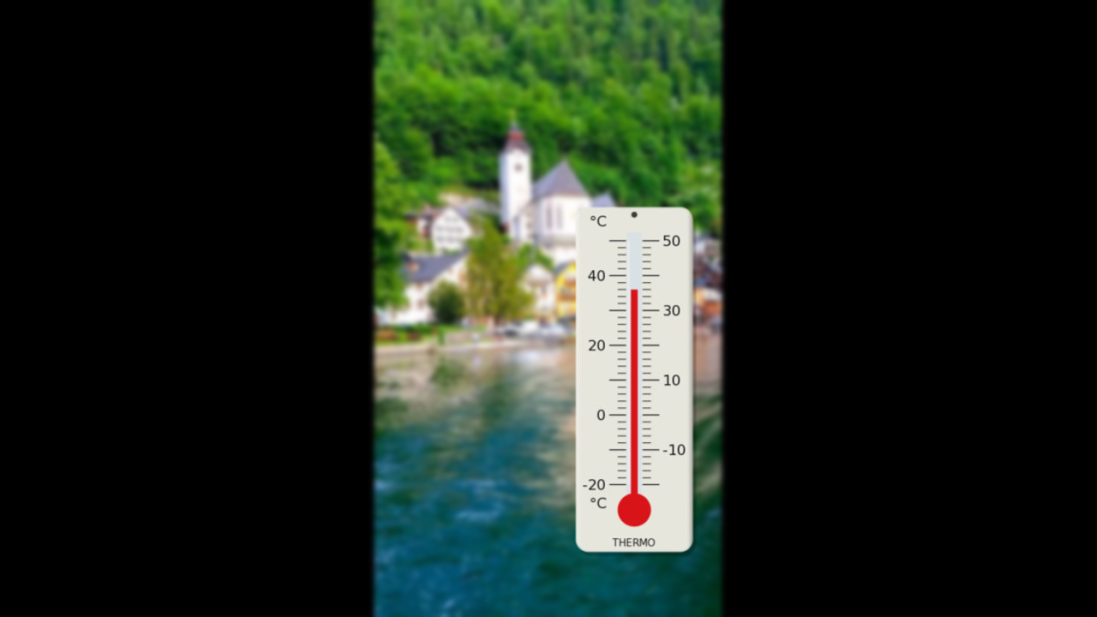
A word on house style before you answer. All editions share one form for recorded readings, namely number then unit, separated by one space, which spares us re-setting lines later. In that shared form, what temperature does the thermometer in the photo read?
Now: 36 °C
